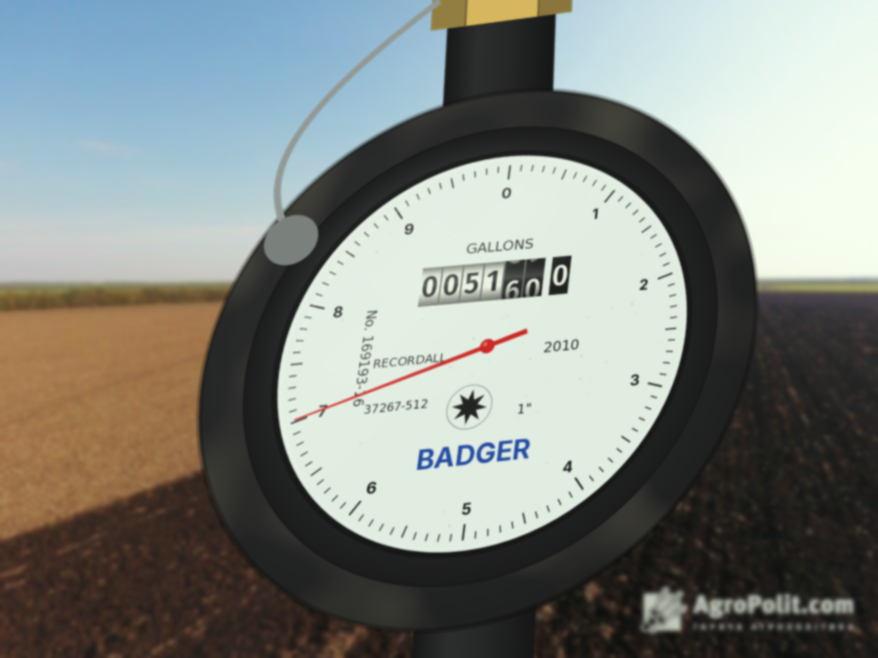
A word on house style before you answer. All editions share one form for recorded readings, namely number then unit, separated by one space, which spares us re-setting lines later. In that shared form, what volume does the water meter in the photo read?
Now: 51597.0 gal
